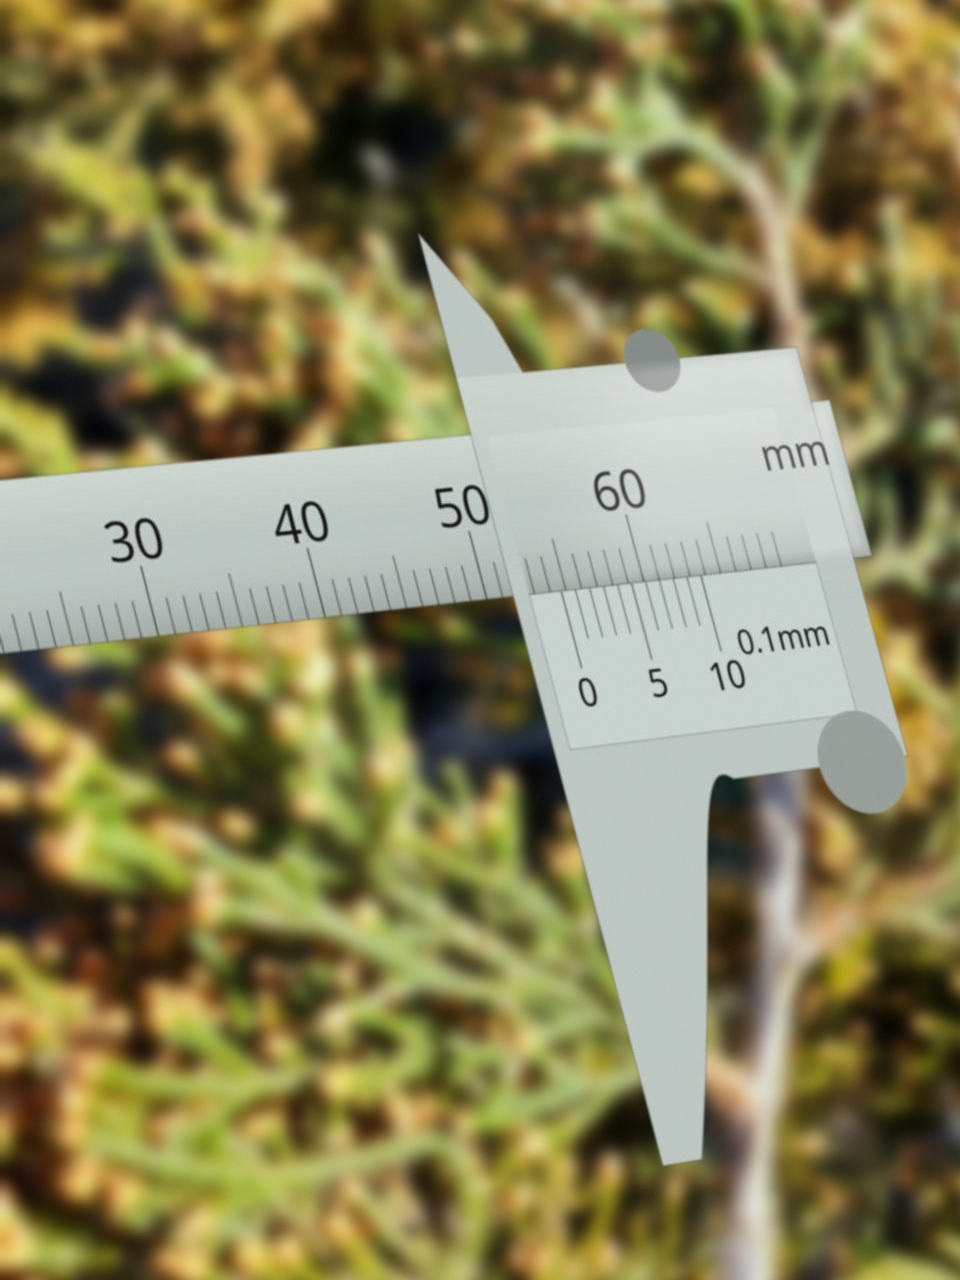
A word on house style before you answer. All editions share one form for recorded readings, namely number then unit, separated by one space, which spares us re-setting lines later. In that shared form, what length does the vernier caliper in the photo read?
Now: 54.7 mm
